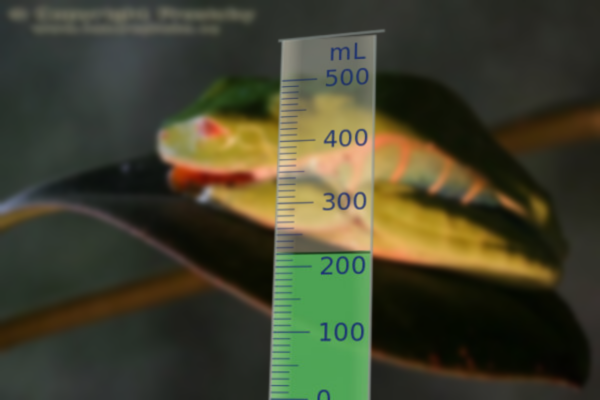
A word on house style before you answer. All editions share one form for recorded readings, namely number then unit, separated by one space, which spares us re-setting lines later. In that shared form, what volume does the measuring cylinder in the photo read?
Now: 220 mL
